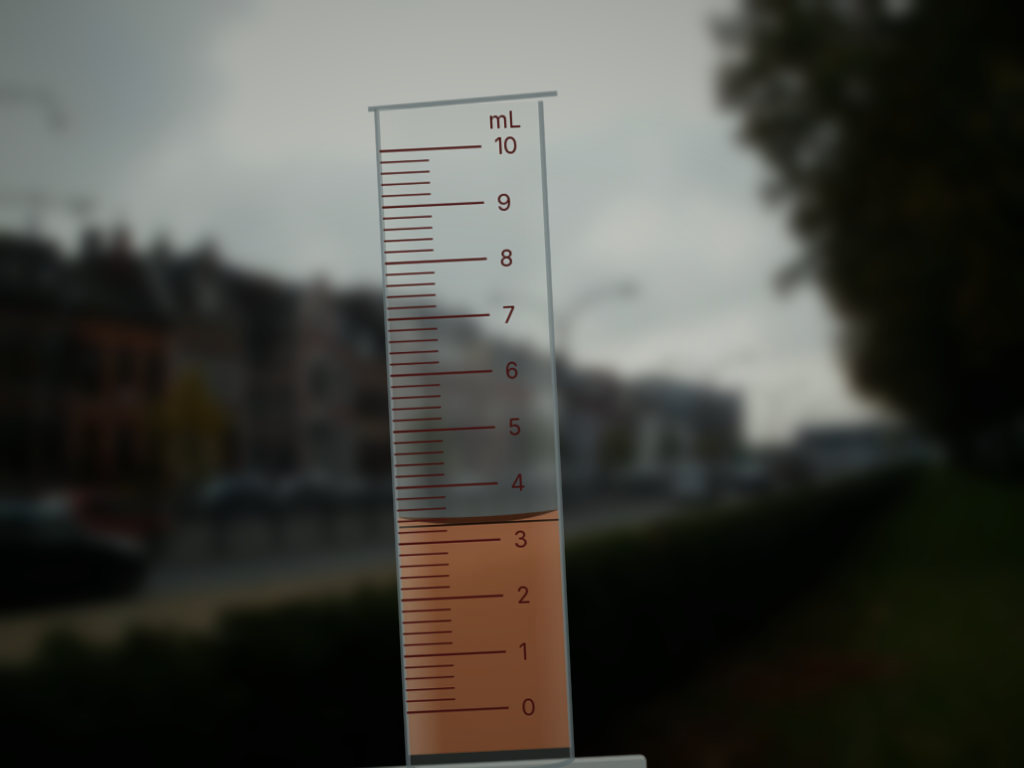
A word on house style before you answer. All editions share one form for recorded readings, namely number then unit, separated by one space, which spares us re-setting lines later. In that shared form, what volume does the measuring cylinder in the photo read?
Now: 3.3 mL
